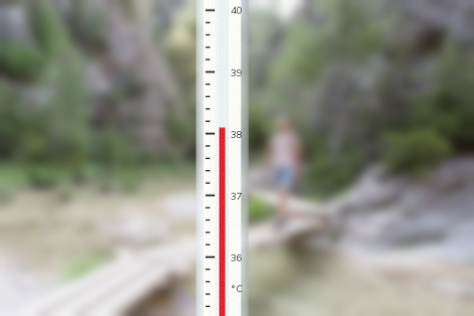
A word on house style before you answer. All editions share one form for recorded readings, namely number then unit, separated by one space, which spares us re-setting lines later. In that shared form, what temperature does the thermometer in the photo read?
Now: 38.1 °C
